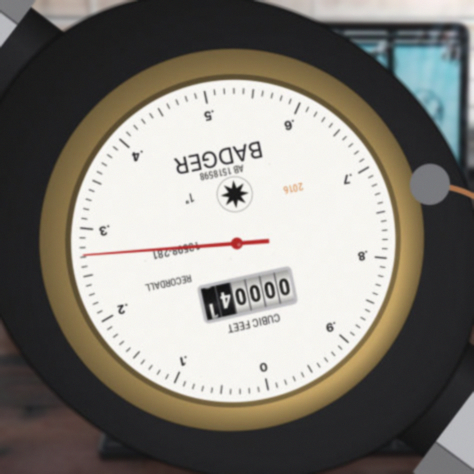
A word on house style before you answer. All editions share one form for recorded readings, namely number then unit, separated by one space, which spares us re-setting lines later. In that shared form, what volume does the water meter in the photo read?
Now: 41.27 ft³
